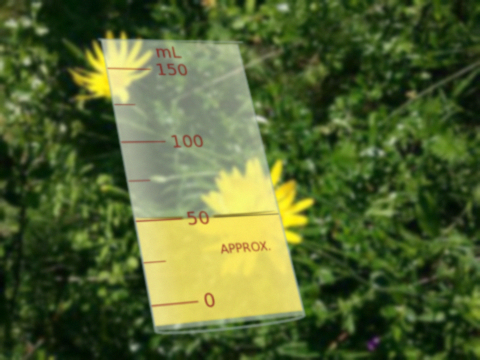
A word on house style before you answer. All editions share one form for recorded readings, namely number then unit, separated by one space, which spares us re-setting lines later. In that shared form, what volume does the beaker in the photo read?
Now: 50 mL
